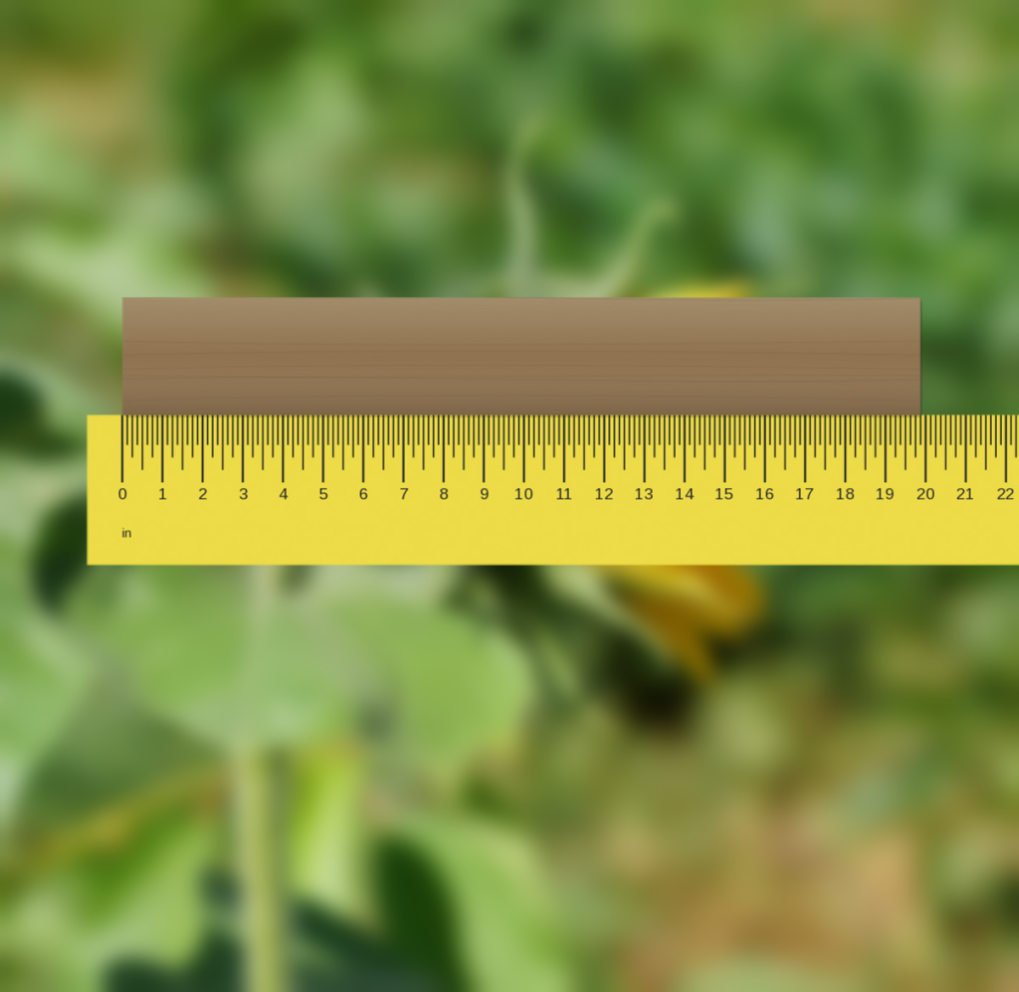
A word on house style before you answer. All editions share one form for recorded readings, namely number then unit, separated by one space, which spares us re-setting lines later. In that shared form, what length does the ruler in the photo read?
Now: 19.875 in
